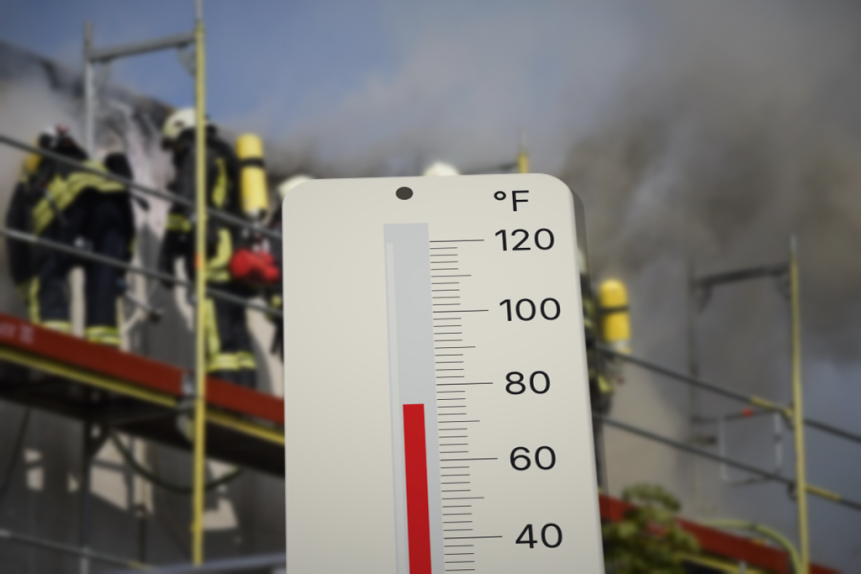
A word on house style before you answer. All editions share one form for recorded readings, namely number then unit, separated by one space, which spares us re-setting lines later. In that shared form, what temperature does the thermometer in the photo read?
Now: 75 °F
